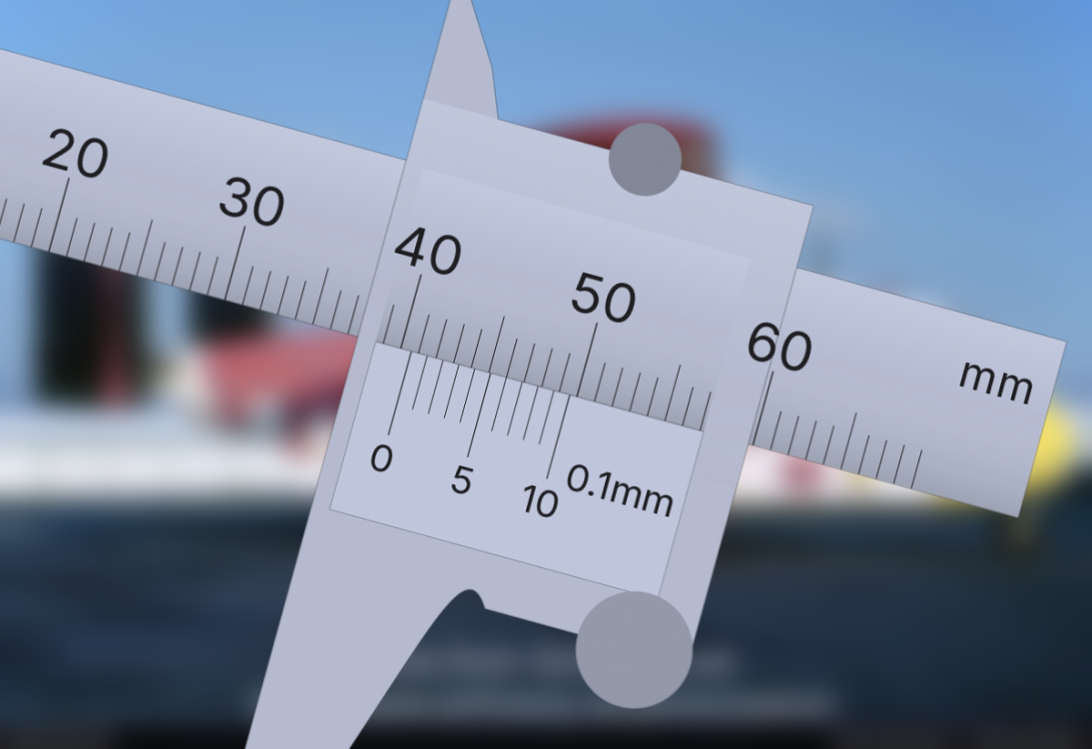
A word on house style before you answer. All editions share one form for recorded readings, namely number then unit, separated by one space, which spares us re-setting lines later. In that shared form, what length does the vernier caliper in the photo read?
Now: 40.6 mm
